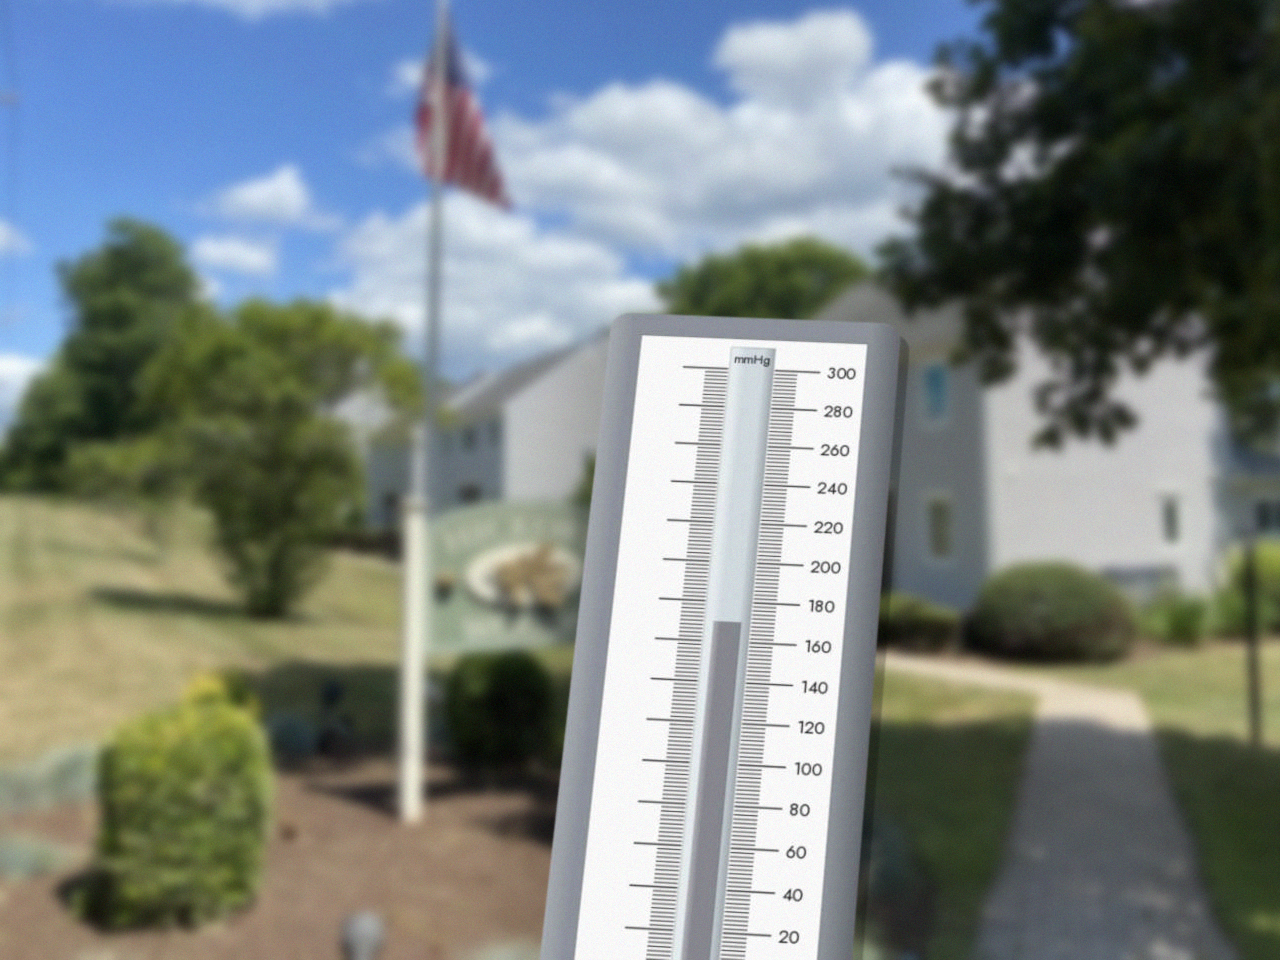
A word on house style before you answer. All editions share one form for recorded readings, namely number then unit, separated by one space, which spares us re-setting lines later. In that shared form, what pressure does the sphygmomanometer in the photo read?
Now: 170 mmHg
